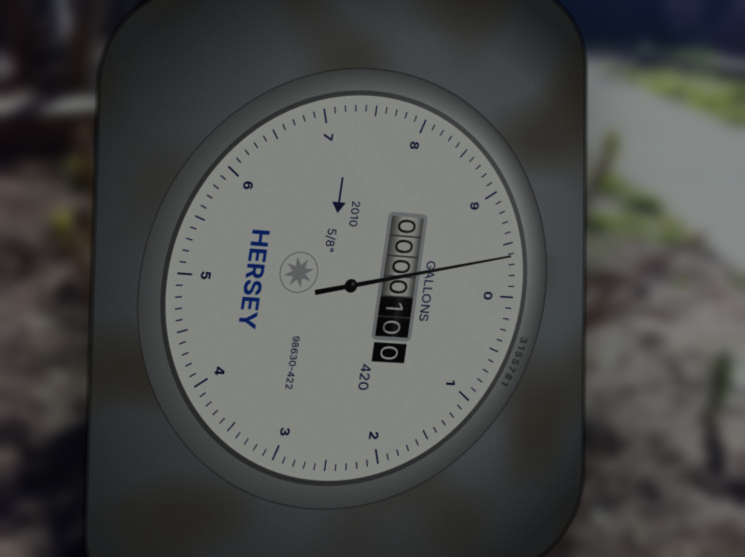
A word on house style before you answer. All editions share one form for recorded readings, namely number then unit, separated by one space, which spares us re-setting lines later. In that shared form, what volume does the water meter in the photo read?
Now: 99.6 gal
